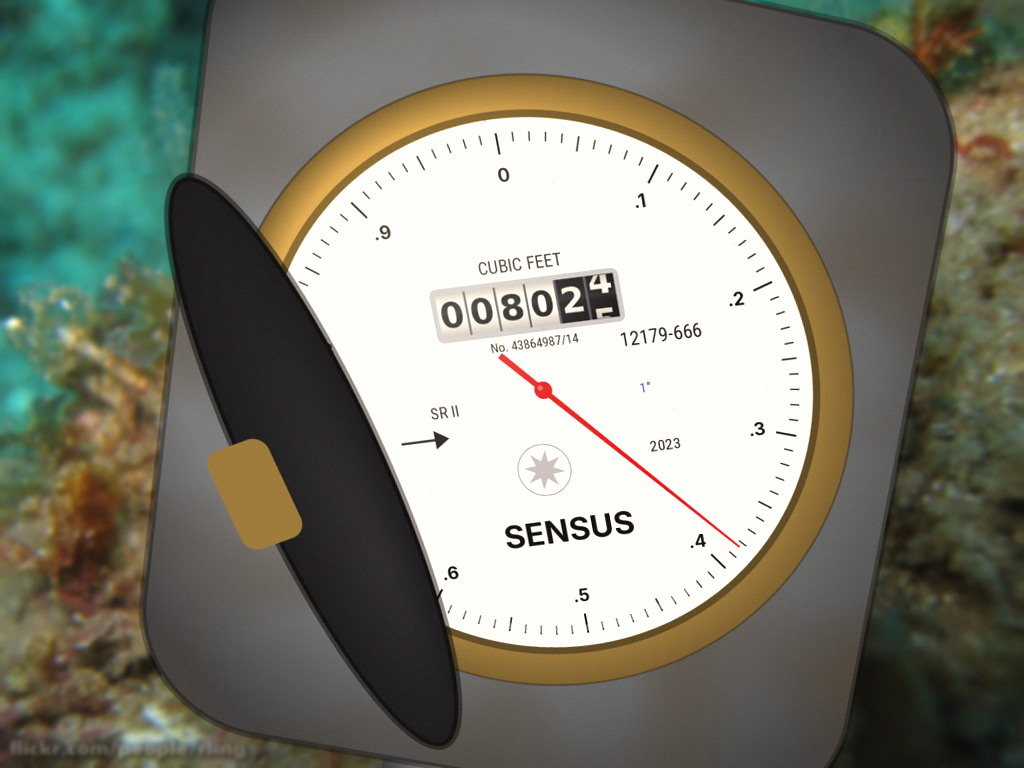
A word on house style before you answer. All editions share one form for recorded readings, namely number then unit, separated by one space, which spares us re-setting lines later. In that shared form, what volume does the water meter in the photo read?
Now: 8024.38 ft³
